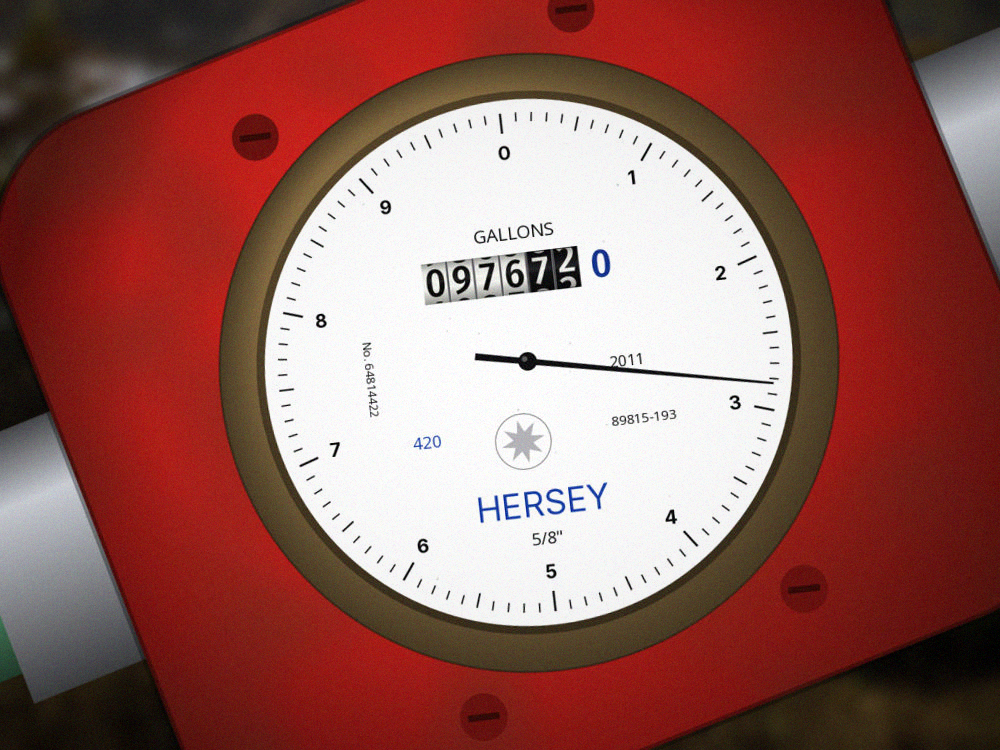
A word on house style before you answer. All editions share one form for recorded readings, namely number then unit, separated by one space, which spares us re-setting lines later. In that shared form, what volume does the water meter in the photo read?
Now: 976722.8 gal
